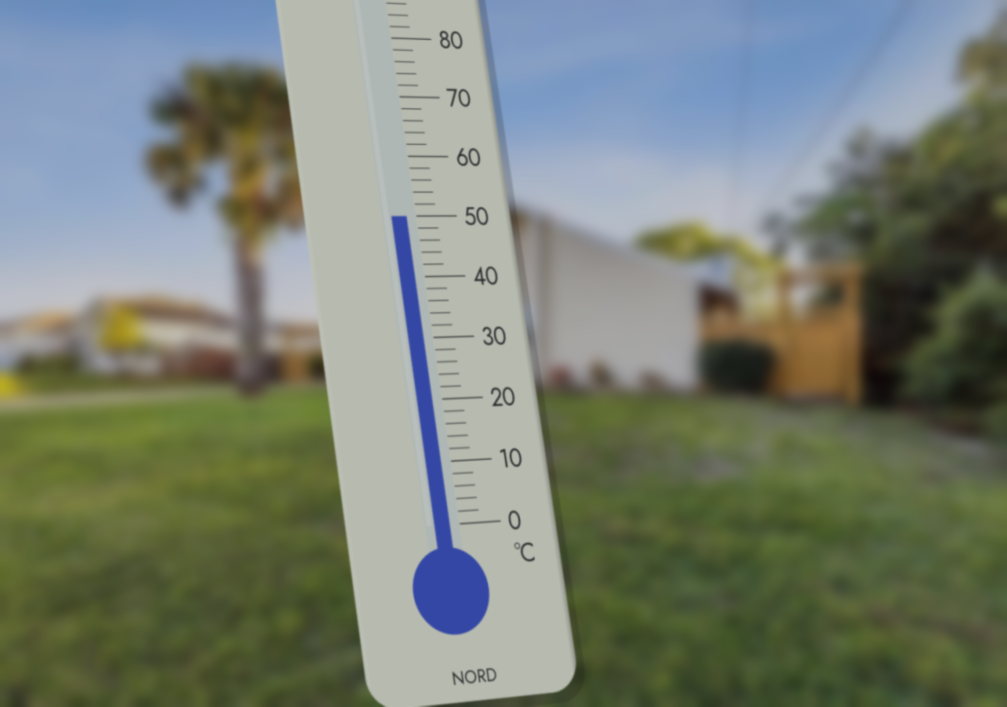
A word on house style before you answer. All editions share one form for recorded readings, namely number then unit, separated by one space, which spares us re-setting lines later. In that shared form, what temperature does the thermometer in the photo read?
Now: 50 °C
